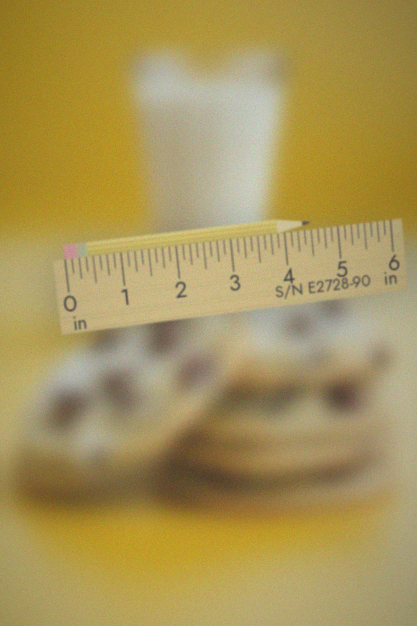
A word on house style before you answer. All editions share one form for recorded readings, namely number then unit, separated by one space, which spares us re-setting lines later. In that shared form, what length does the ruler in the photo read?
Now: 4.5 in
